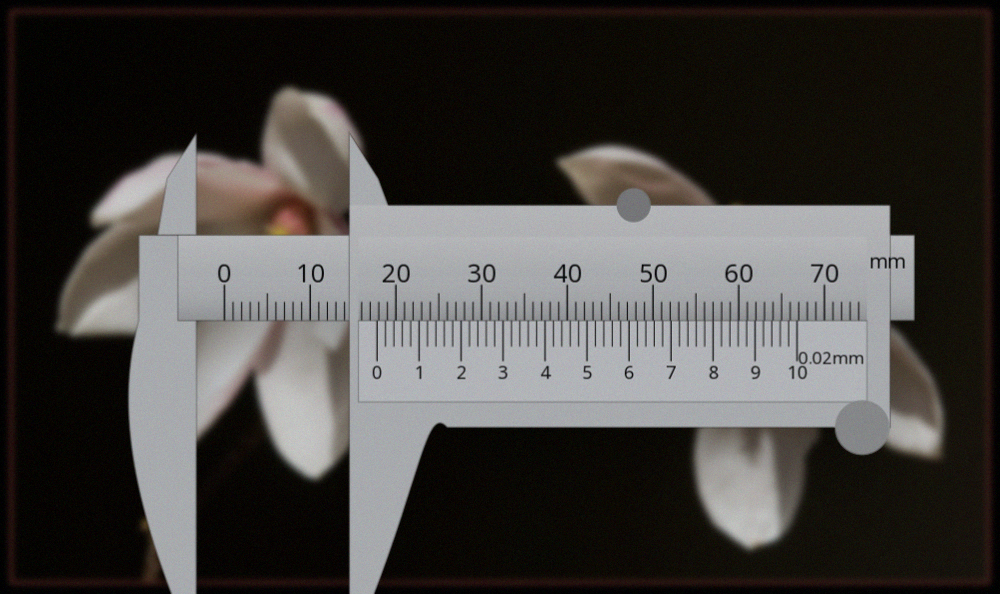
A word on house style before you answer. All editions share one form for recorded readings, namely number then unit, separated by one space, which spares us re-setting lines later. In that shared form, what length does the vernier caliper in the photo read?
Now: 17.8 mm
